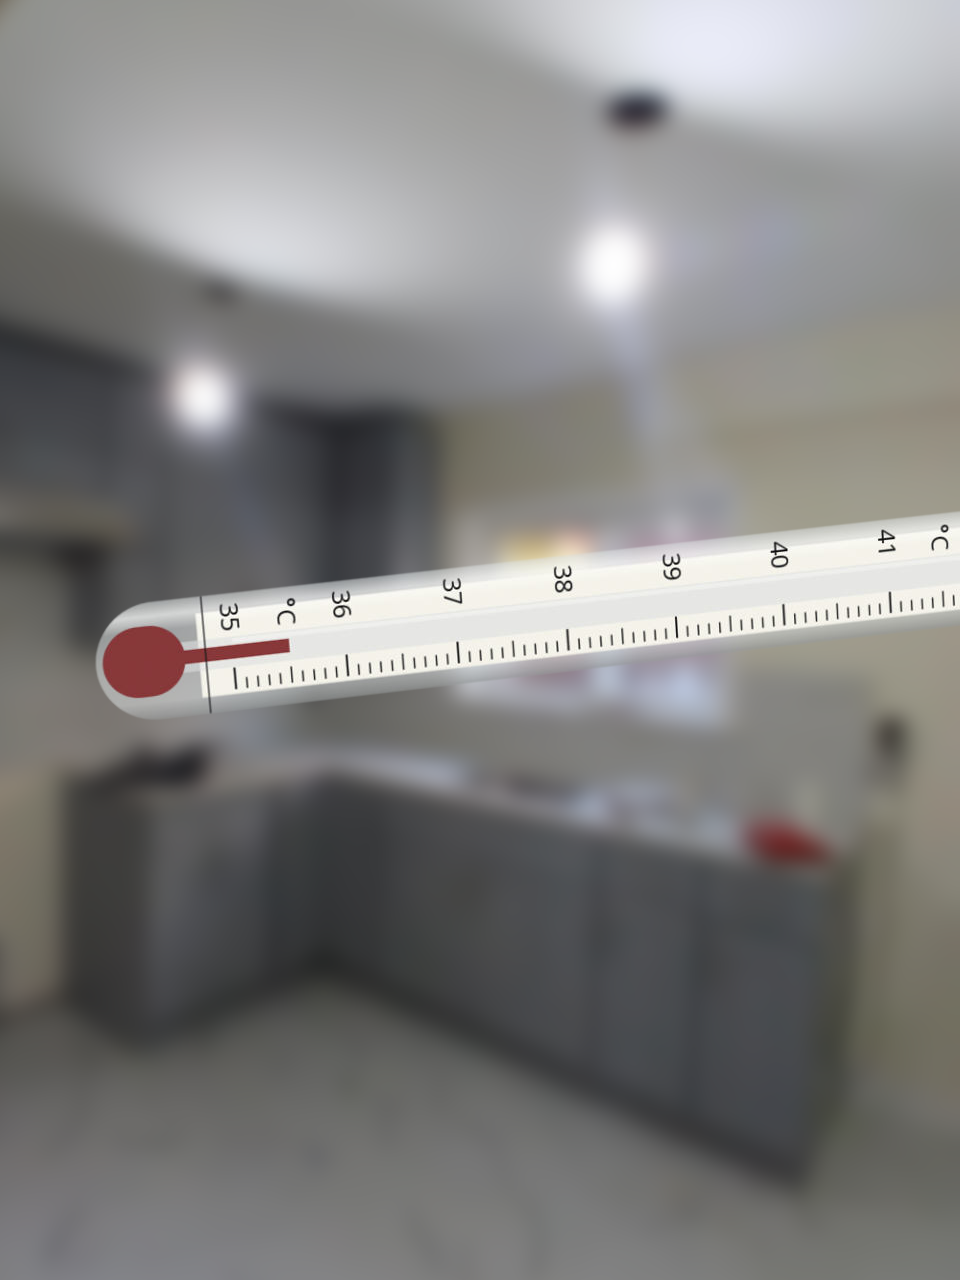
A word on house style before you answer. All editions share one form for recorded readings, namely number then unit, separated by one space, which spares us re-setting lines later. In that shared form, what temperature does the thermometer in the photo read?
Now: 35.5 °C
